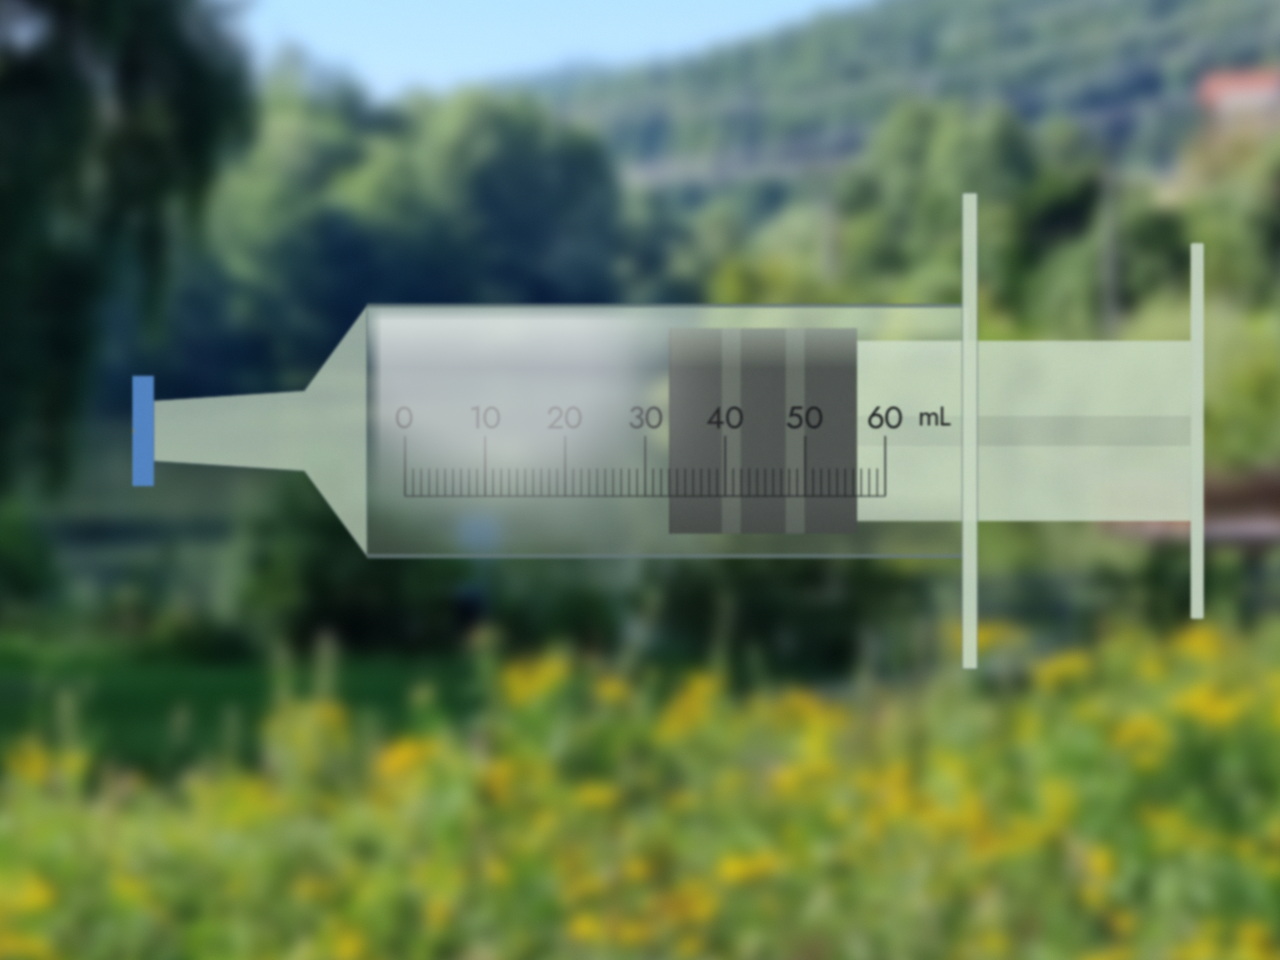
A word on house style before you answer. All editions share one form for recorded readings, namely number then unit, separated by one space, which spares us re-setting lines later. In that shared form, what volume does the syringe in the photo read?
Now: 33 mL
